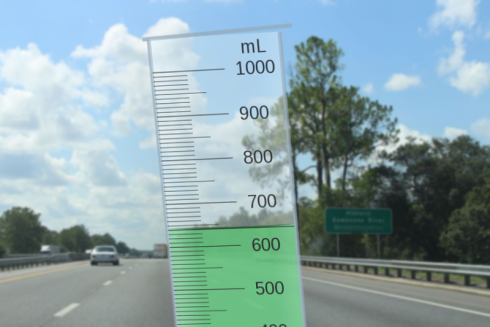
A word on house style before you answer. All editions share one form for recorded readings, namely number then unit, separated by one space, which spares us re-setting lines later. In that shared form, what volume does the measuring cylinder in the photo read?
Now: 640 mL
